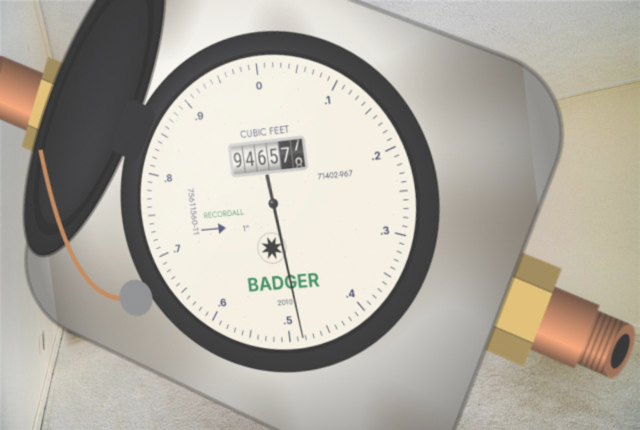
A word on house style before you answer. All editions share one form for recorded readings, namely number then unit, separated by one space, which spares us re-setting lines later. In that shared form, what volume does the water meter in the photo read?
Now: 946577.48 ft³
